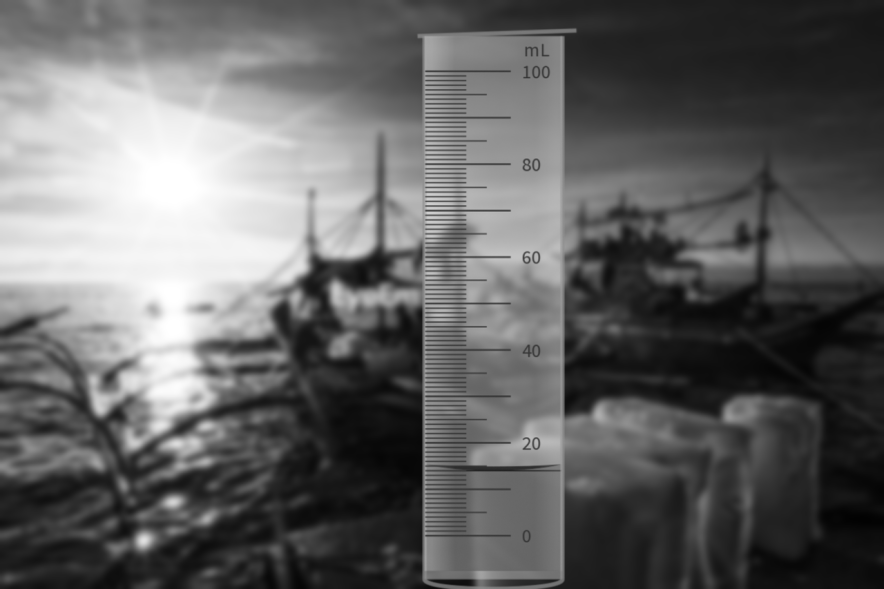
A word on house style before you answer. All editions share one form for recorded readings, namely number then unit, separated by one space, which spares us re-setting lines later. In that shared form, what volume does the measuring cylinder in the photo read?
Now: 14 mL
